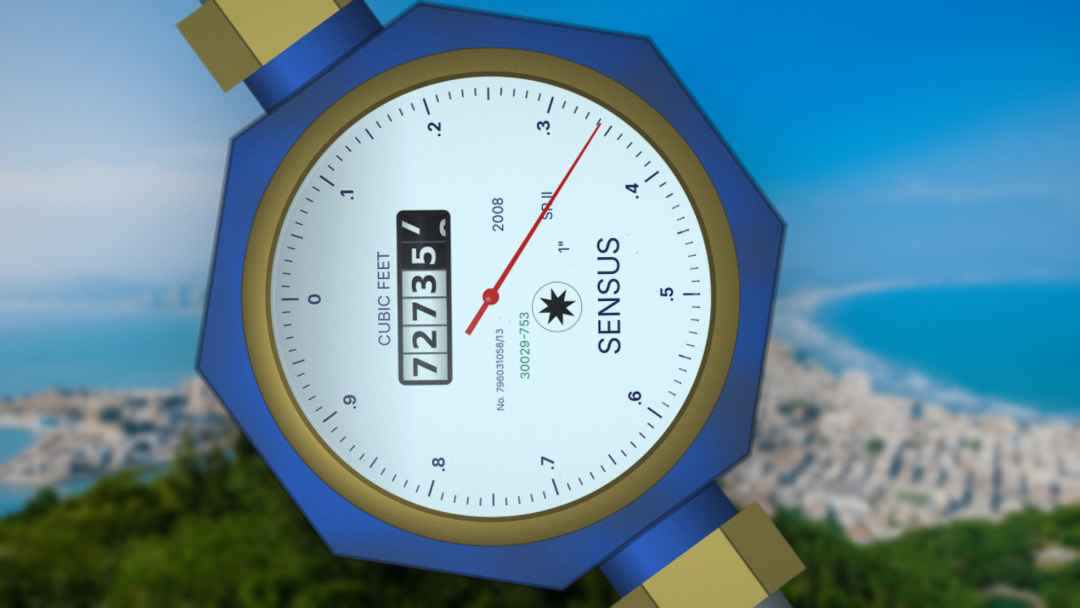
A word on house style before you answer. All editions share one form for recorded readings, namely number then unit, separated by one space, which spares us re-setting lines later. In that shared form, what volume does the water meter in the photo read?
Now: 727357.34 ft³
